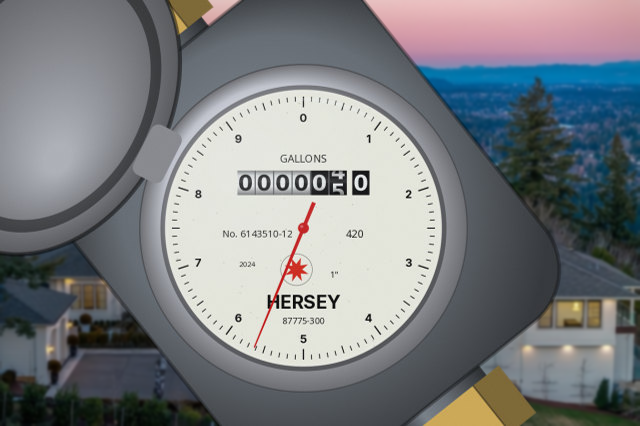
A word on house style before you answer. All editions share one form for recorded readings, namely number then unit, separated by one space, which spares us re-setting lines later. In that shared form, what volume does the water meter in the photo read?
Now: 45.6 gal
